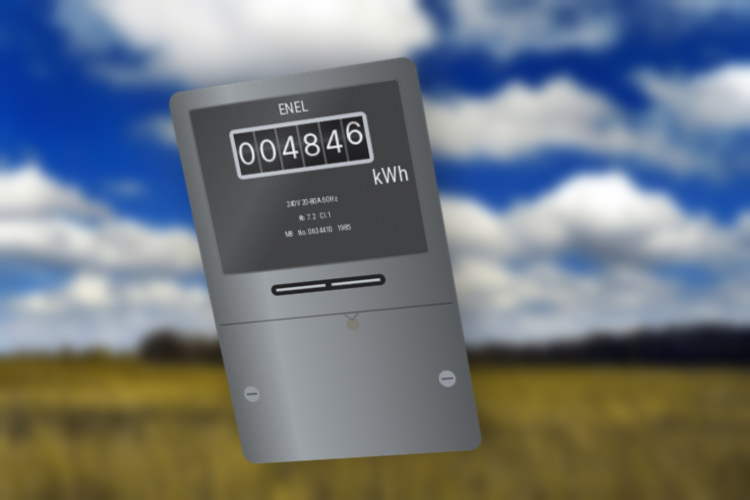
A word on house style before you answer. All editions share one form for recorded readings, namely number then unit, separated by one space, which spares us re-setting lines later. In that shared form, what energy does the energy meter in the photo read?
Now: 4846 kWh
